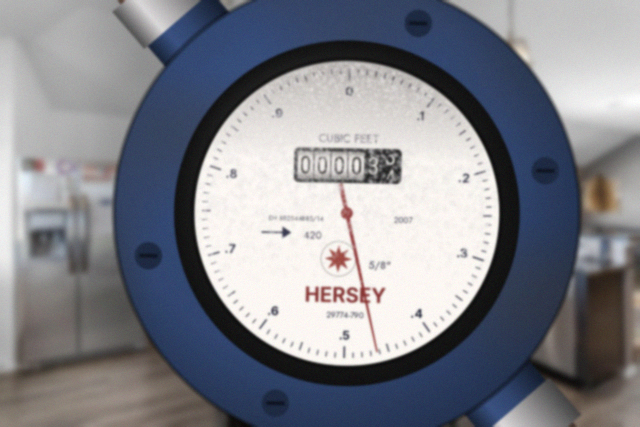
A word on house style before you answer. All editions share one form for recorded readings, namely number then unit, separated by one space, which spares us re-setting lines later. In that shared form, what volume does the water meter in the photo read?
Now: 33.46 ft³
